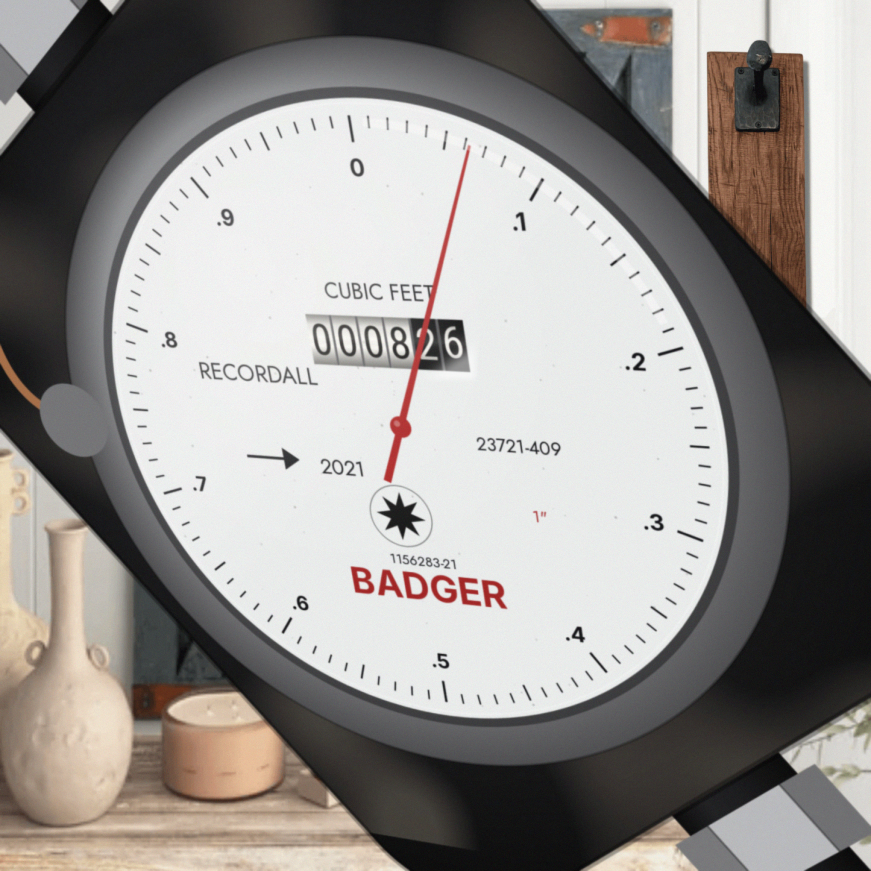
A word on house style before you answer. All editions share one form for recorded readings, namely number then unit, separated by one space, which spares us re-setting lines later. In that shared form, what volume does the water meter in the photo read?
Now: 826.06 ft³
